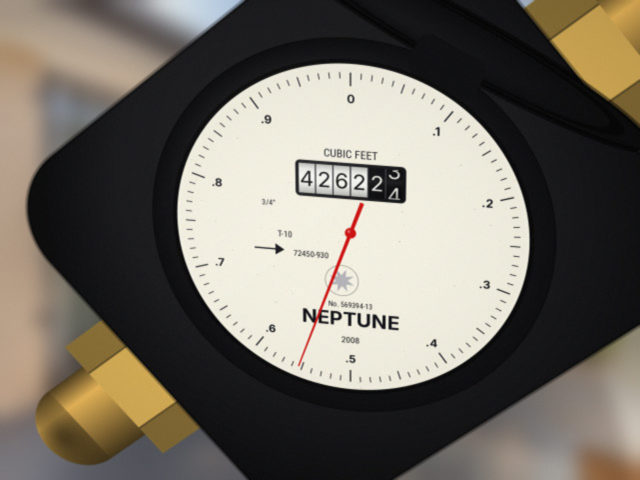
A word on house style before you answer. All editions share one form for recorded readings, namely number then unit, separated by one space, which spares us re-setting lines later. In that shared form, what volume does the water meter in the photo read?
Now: 426223.55 ft³
